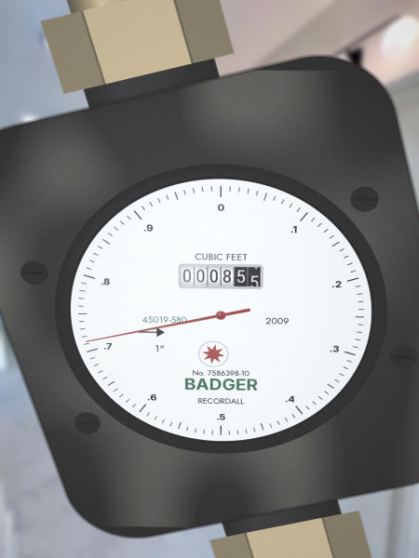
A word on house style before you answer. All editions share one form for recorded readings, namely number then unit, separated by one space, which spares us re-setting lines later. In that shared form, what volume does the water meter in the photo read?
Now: 854.71 ft³
